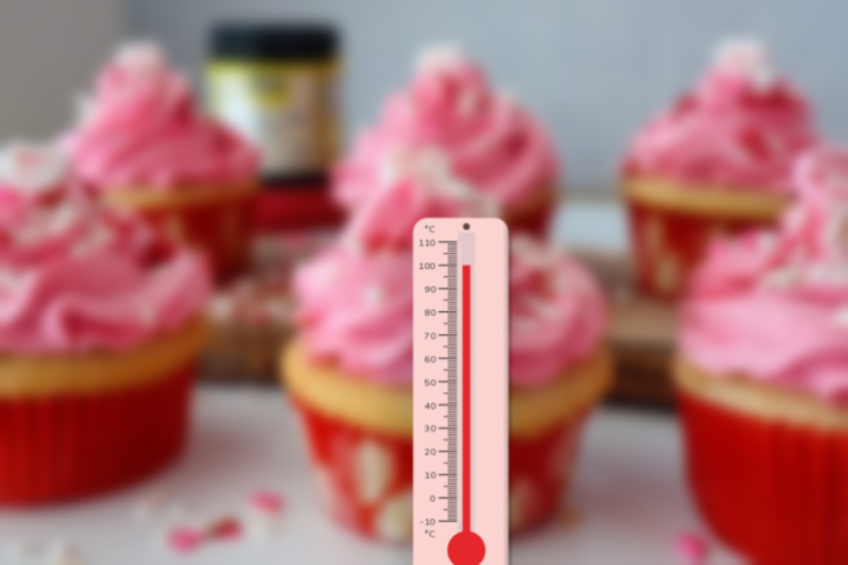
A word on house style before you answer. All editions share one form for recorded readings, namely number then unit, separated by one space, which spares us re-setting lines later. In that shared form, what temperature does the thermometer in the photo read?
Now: 100 °C
